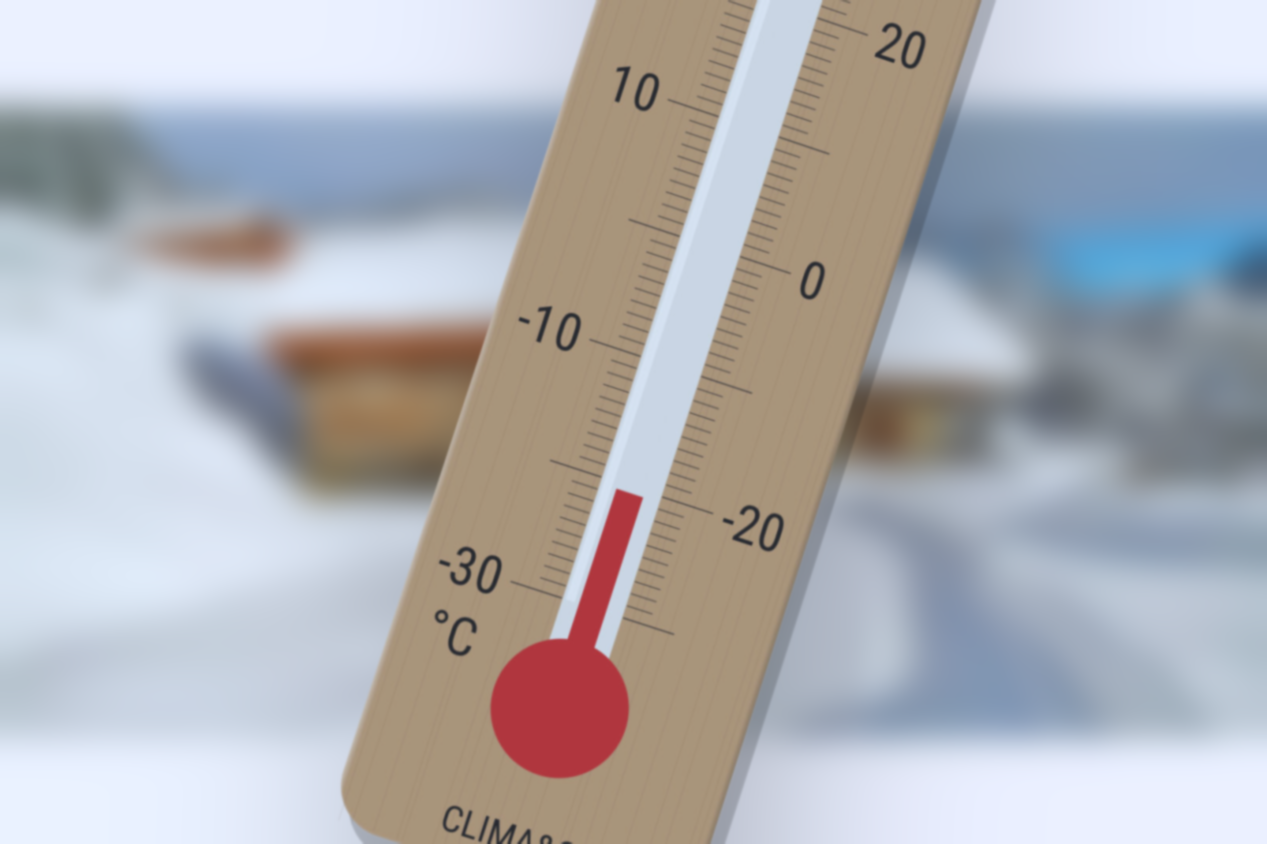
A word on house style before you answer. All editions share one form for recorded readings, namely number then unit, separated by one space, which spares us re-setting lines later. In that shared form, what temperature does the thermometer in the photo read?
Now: -20.5 °C
